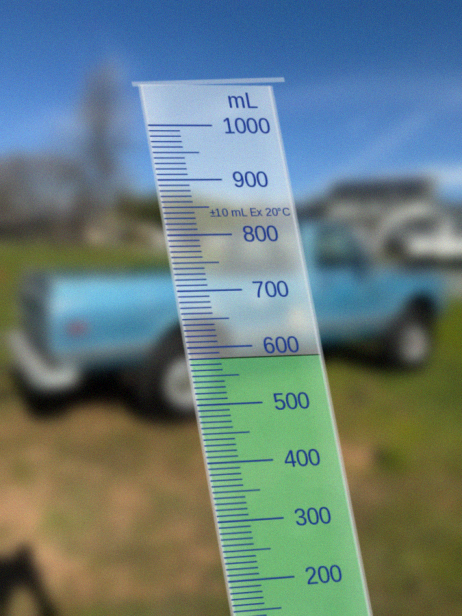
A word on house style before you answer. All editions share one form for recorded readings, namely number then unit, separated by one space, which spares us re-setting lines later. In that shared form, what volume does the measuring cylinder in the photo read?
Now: 580 mL
